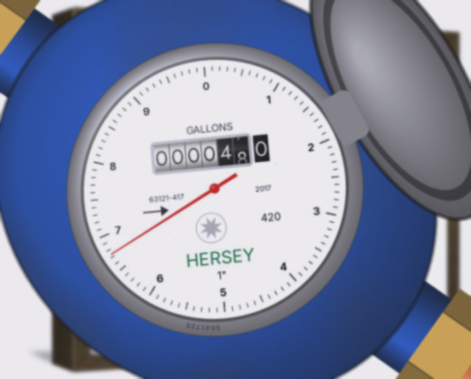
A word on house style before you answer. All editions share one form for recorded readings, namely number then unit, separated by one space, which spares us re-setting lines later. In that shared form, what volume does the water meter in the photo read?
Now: 476.7 gal
